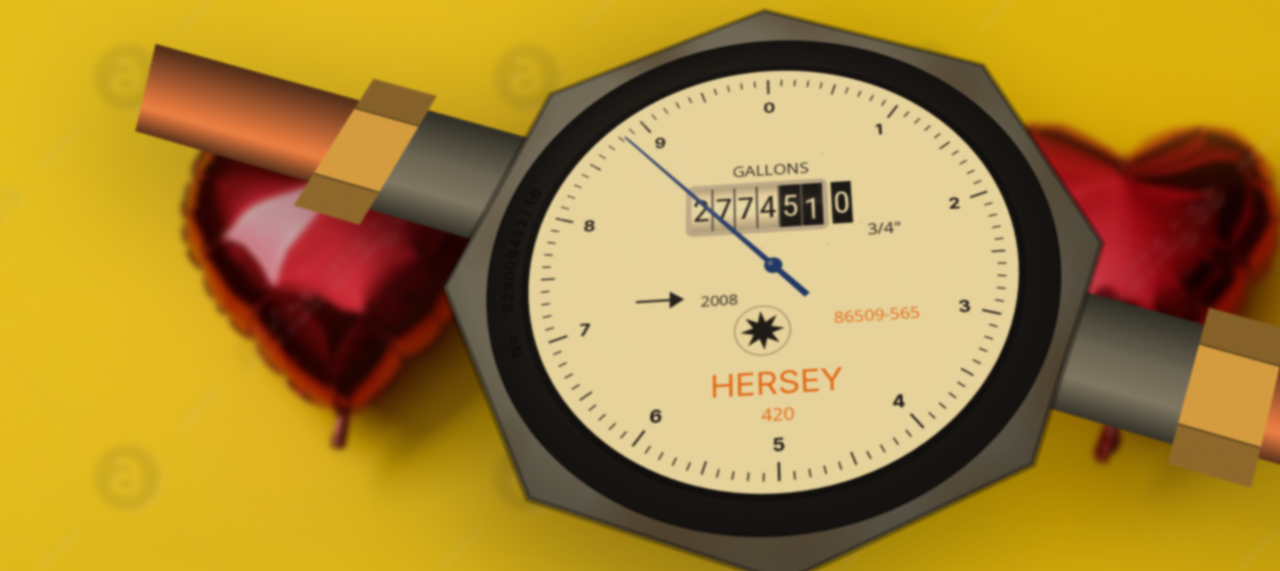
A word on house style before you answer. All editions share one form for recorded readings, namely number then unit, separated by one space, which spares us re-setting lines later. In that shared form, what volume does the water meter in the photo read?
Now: 2774508.8 gal
